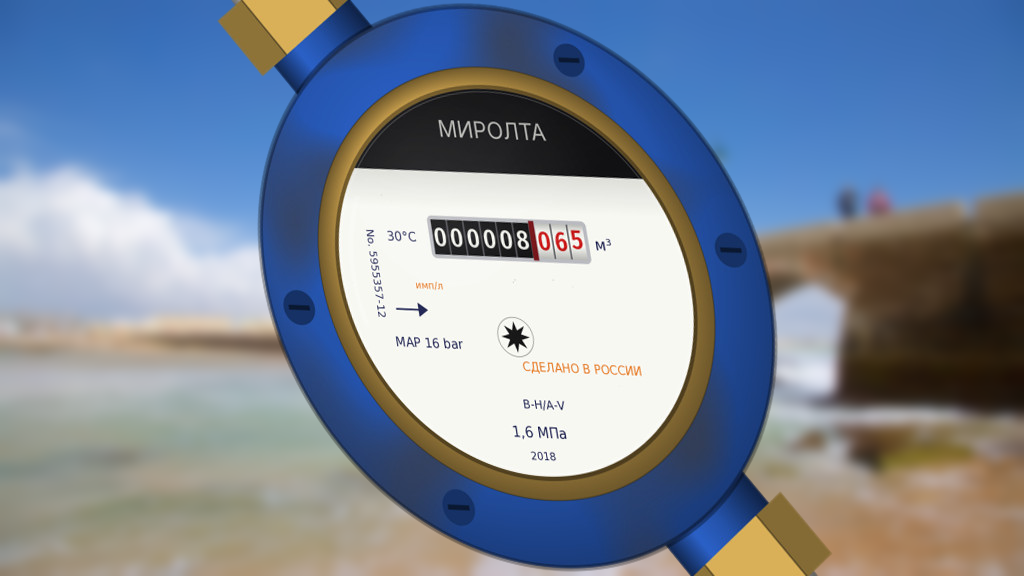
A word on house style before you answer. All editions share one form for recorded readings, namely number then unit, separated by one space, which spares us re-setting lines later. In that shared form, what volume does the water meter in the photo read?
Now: 8.065 m³
